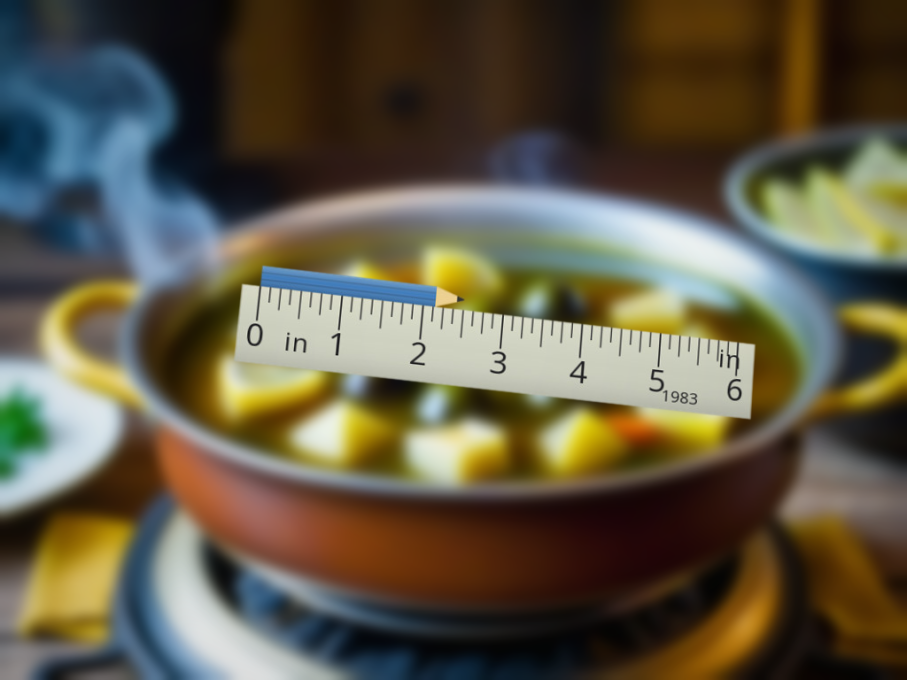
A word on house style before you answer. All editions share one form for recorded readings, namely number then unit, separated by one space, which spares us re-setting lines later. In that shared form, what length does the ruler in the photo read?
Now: 2.5 in
